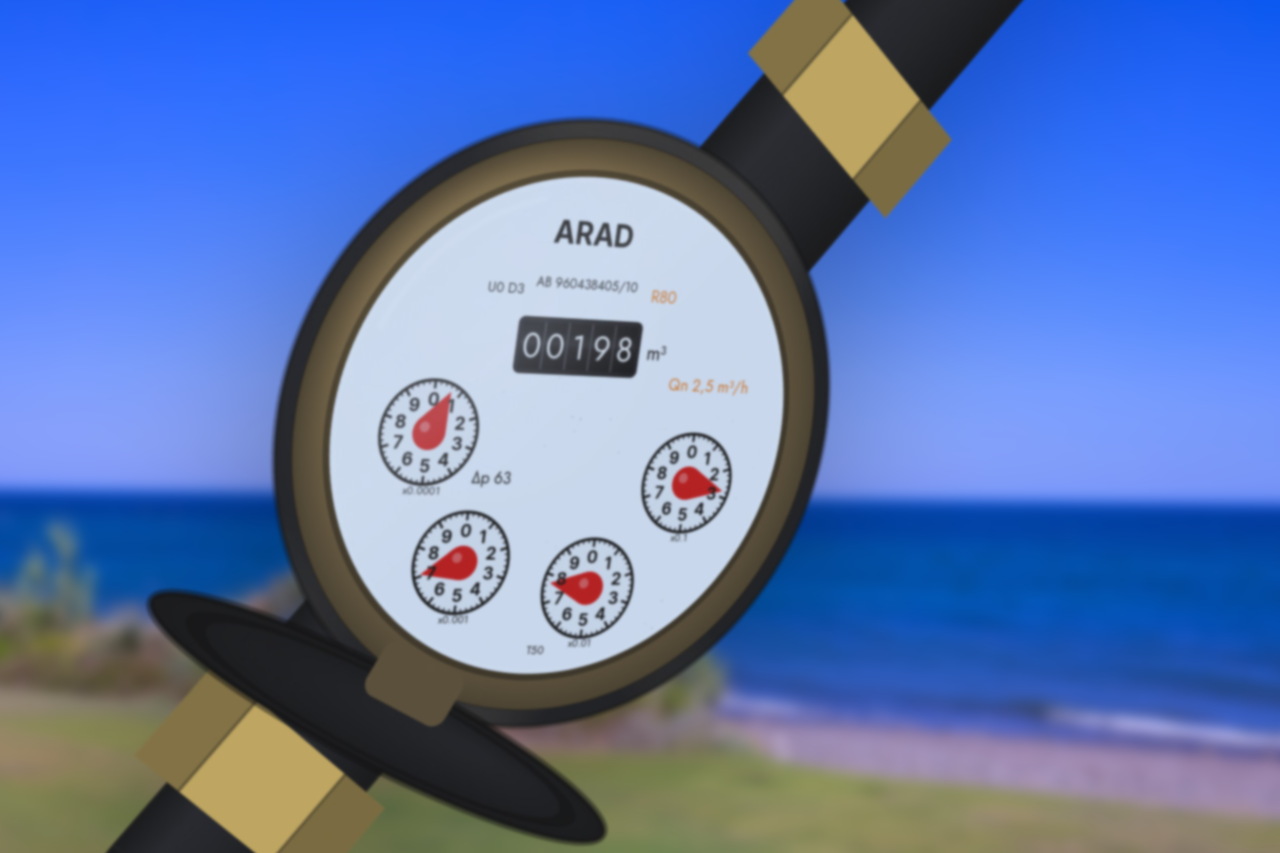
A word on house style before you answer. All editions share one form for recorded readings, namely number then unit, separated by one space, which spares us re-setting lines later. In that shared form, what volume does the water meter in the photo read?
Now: 198.2770 m³
